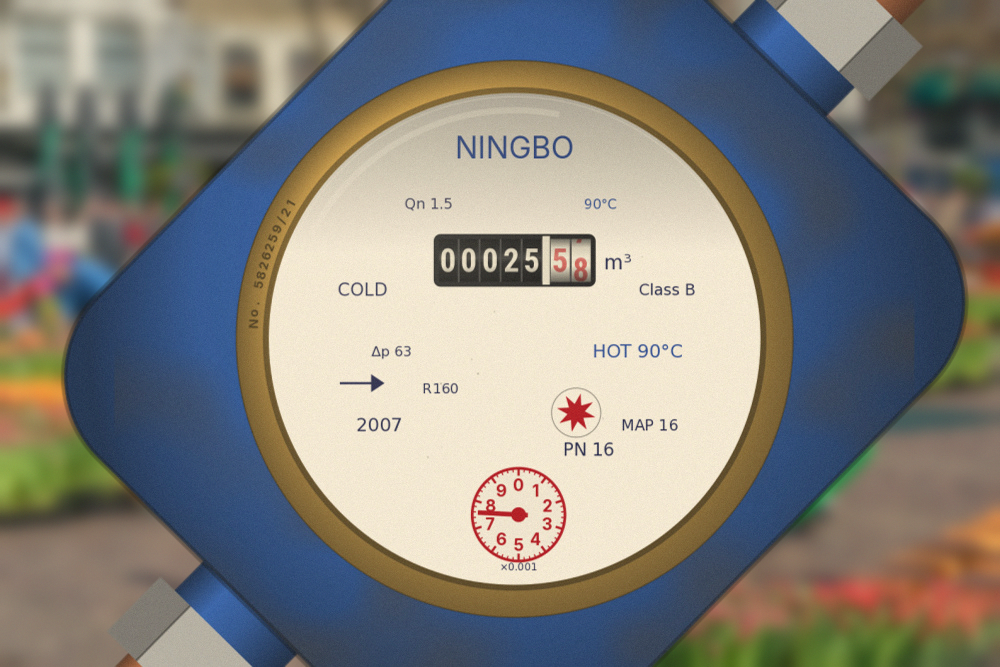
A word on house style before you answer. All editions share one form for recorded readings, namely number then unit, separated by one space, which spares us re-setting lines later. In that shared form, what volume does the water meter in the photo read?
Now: 25.577 m³
